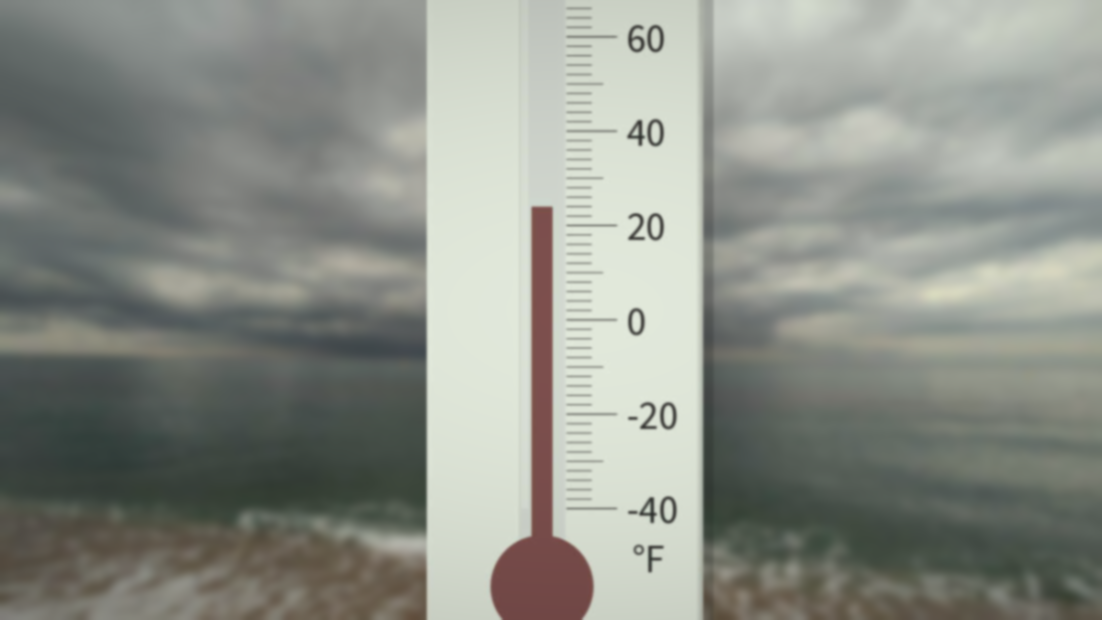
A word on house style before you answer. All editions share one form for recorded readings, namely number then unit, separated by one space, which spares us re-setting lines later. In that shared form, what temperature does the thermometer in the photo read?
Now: 24 °F
